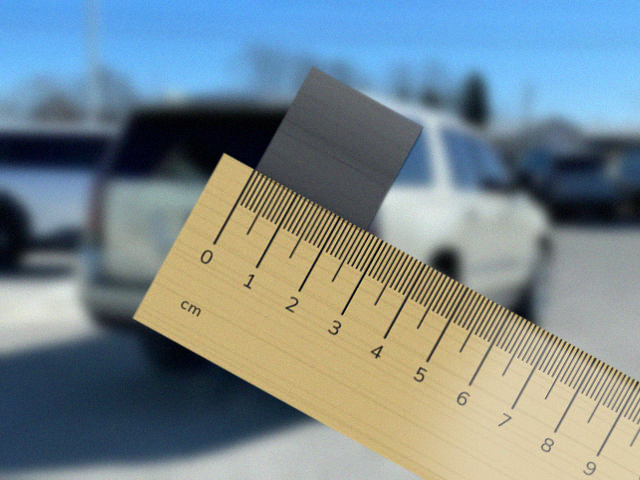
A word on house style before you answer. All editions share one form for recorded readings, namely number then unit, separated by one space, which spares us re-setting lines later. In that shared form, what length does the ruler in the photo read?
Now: 2.6 cm
